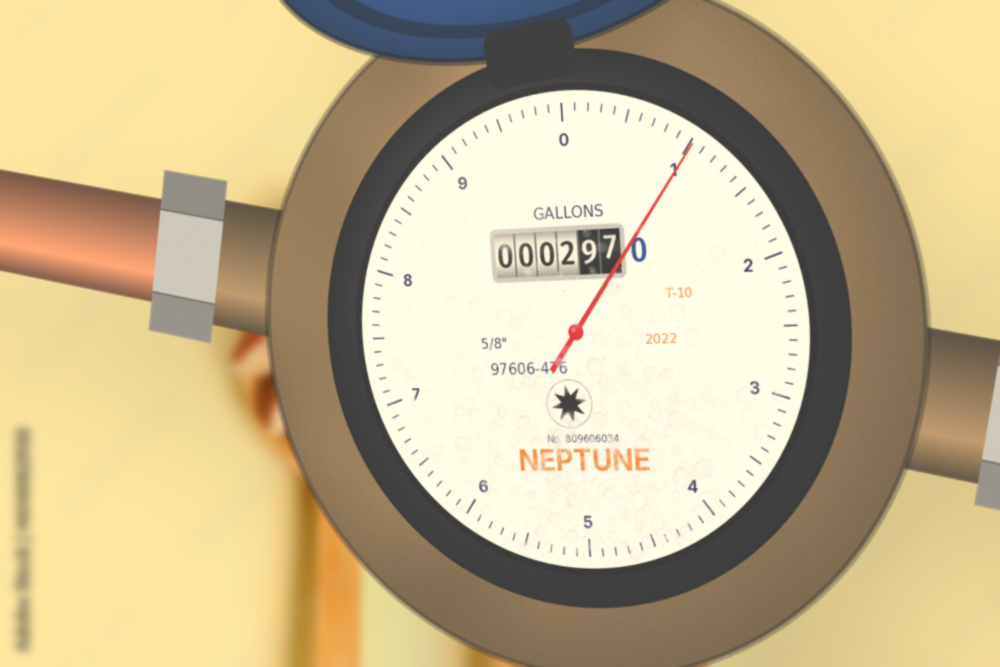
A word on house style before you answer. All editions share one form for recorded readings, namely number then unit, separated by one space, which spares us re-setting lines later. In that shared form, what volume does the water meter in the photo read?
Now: 2971.0 gal
